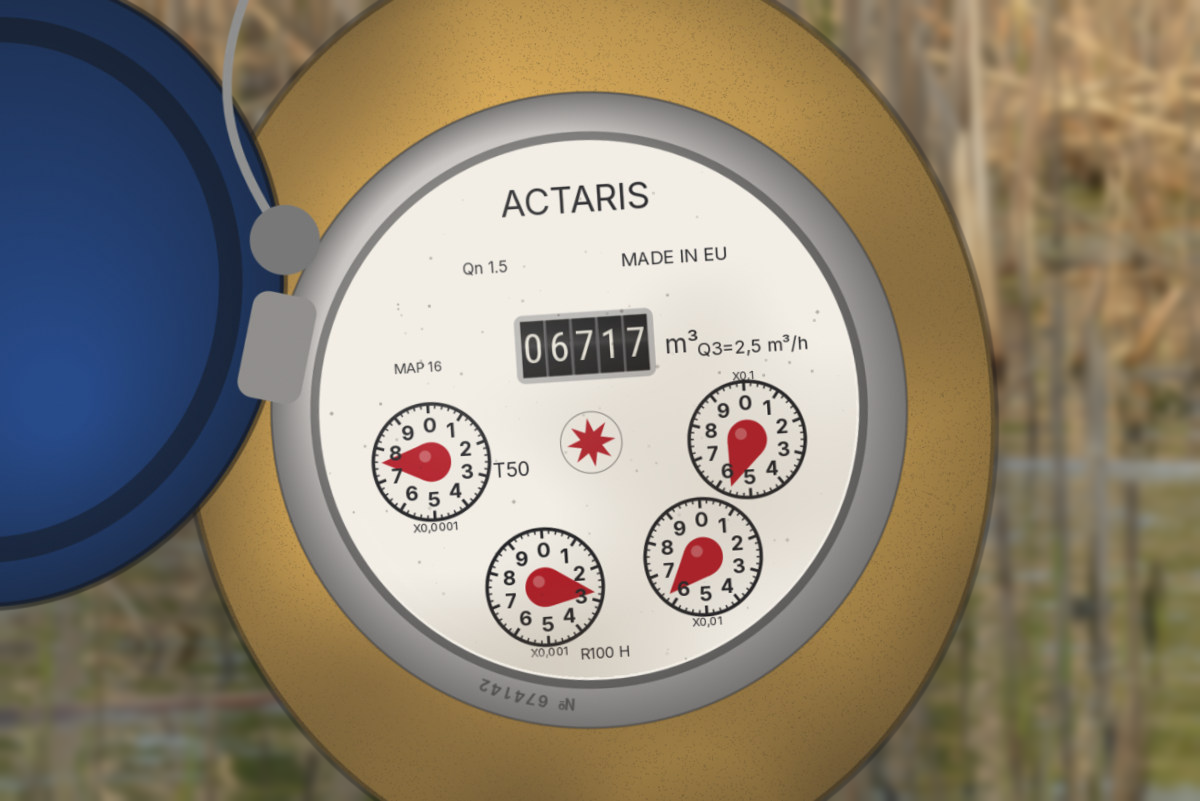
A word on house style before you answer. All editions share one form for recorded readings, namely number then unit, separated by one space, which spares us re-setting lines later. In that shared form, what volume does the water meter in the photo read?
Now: 6717.5627 m³
